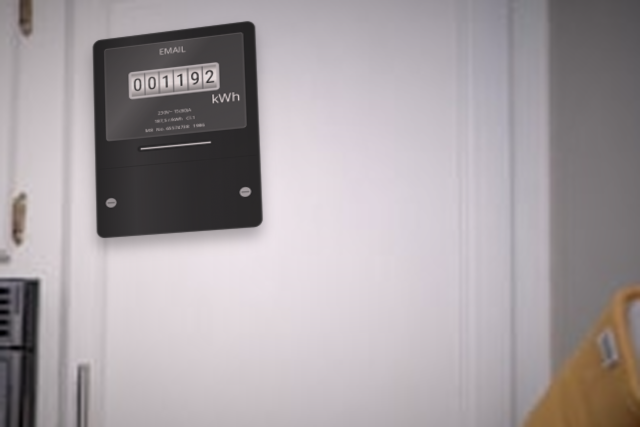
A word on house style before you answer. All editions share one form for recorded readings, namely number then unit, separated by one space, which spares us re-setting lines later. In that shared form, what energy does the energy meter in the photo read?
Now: 1192 kWh
